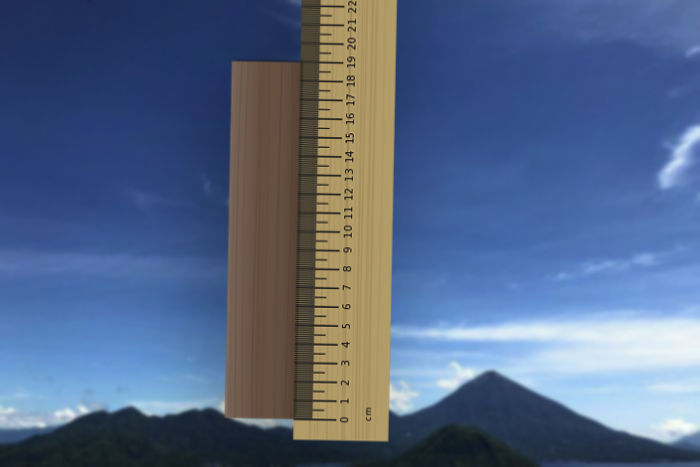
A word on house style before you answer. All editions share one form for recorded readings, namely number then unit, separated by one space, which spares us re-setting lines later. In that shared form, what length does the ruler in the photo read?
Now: 19 cm
